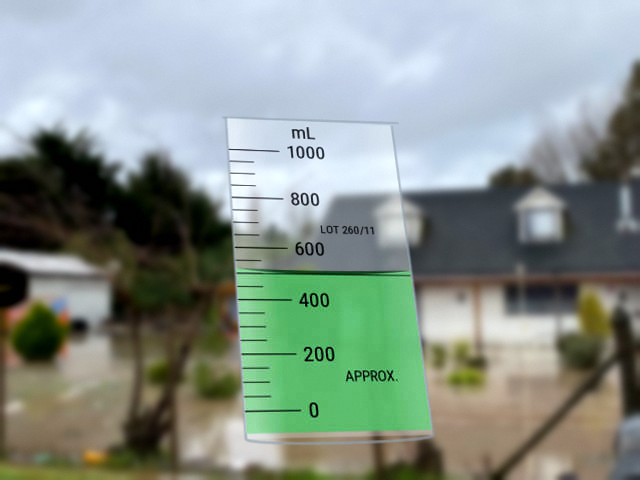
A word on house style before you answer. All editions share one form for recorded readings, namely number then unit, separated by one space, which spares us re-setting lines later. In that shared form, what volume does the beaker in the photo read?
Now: 500 mL
